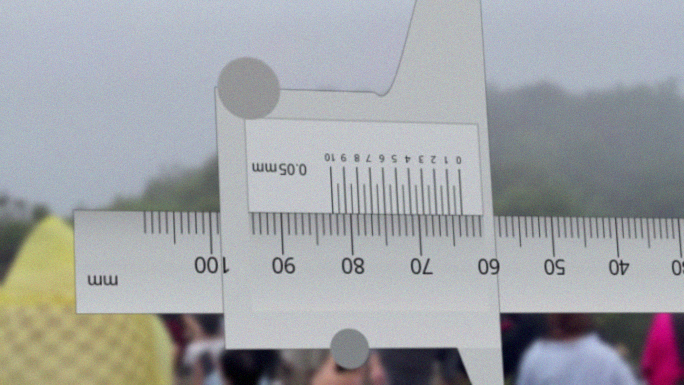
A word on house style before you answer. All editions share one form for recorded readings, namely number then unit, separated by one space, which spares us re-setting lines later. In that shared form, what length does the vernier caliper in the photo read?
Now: 63.6 mm
